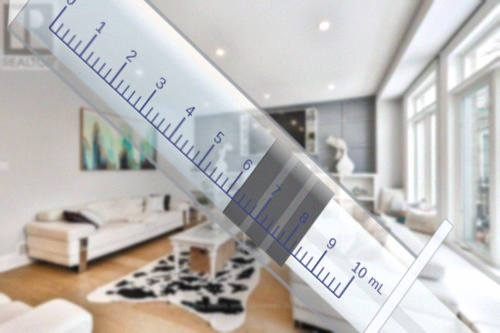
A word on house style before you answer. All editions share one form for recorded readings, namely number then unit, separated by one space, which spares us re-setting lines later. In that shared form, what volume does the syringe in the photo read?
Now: 6.2 mL
